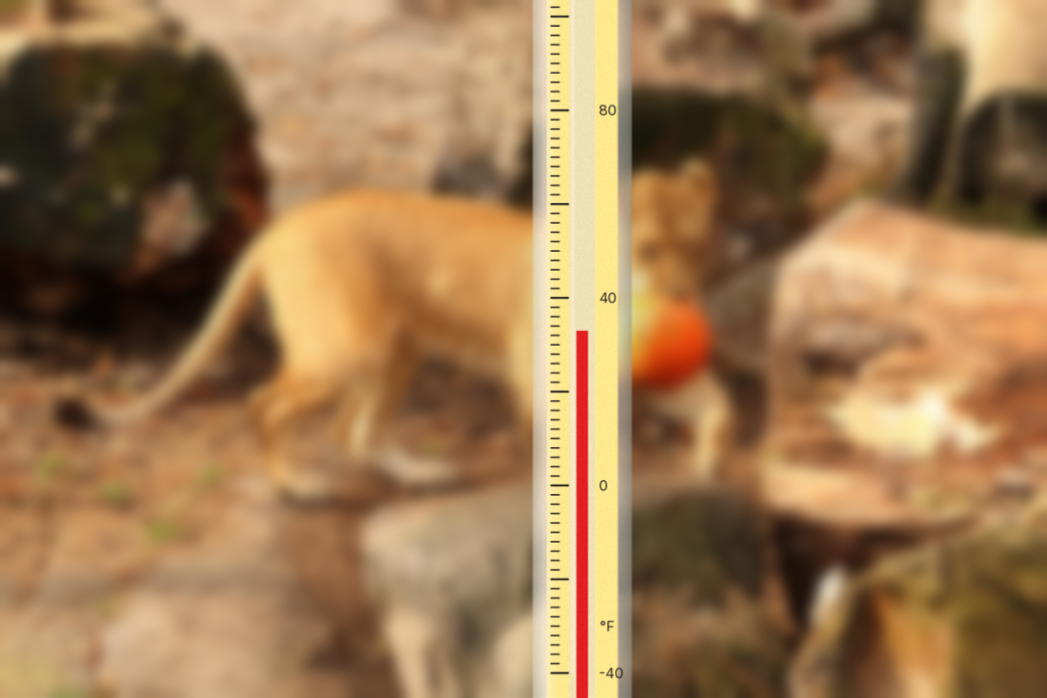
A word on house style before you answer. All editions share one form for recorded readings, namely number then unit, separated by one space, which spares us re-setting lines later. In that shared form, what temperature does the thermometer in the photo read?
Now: 33 °F
